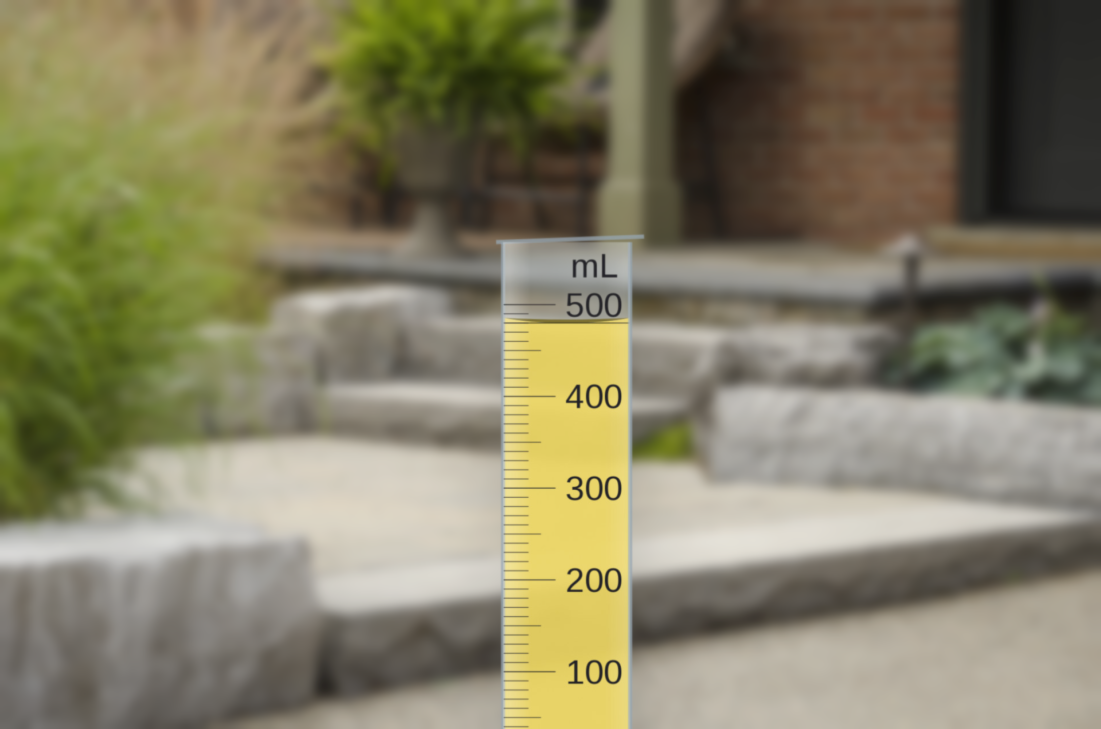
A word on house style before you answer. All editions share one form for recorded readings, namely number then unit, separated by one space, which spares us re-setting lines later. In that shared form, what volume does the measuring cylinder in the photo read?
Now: 480 mL
